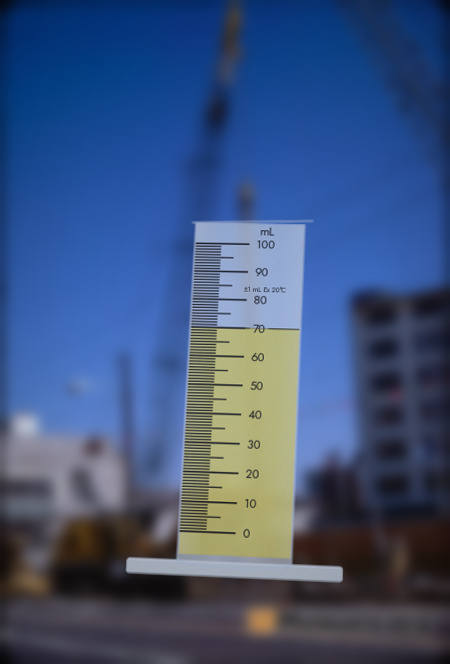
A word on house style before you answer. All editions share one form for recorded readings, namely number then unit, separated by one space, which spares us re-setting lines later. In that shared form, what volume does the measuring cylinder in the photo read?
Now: 70 mL
